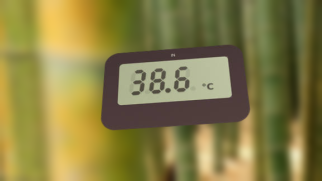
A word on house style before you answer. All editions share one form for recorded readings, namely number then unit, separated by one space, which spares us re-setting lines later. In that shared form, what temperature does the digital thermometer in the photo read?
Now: 38.6 °C
